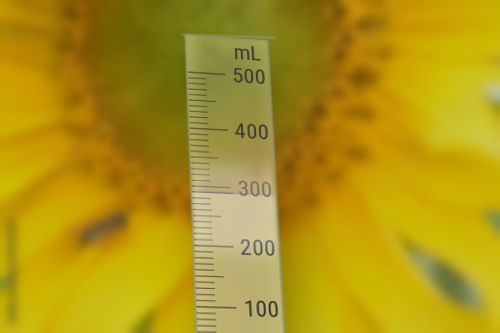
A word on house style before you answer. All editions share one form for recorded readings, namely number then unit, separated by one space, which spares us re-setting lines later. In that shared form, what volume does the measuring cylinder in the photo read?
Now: 290 mL
